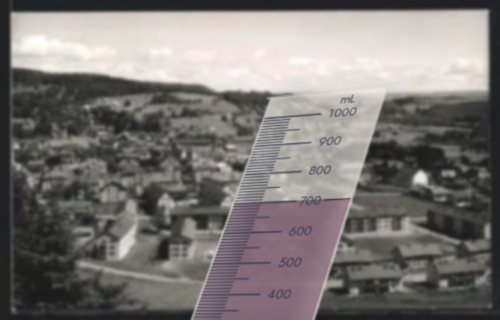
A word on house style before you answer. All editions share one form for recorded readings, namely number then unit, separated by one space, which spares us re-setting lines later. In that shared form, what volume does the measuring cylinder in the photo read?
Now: 700 mL
